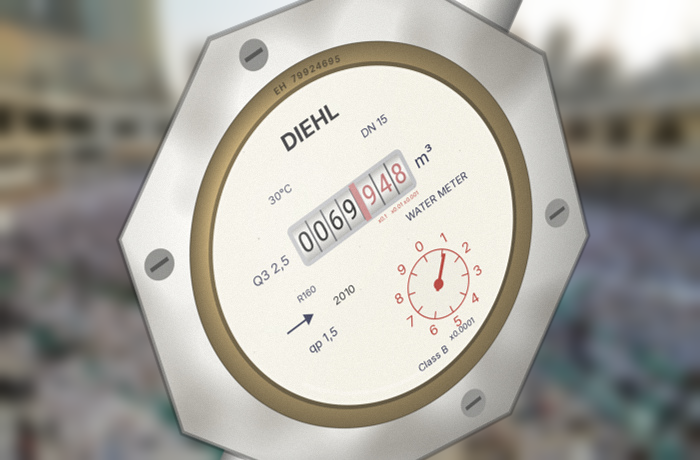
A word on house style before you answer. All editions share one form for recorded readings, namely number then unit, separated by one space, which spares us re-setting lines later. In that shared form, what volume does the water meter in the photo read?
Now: 69.9481 m³
